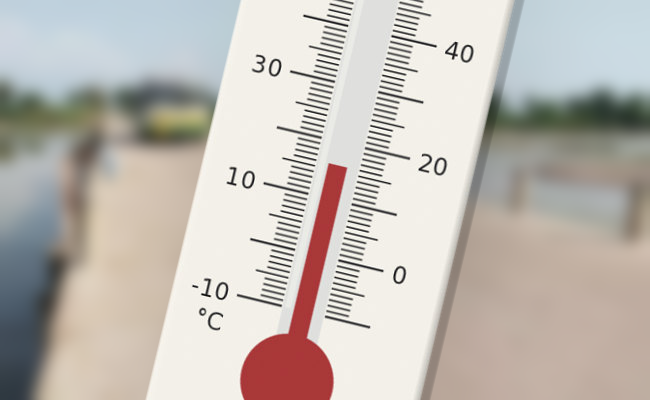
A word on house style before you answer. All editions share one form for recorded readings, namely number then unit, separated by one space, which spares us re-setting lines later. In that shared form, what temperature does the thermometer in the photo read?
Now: 16 °C
